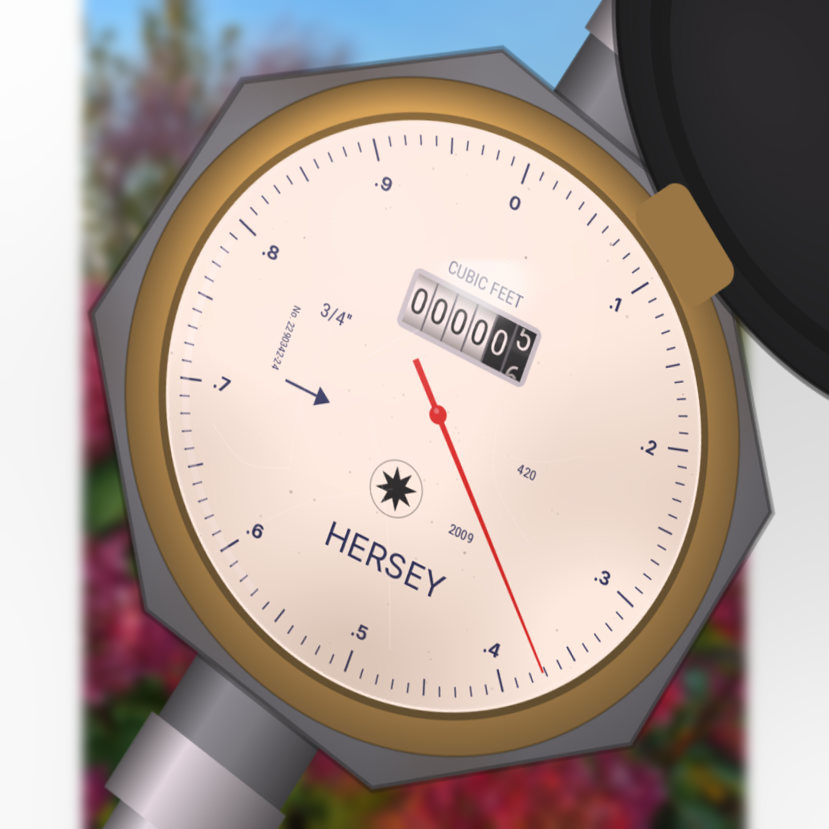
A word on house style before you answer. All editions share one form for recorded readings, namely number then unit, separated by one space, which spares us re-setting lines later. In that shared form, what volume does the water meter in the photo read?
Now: 5.37 ft³
